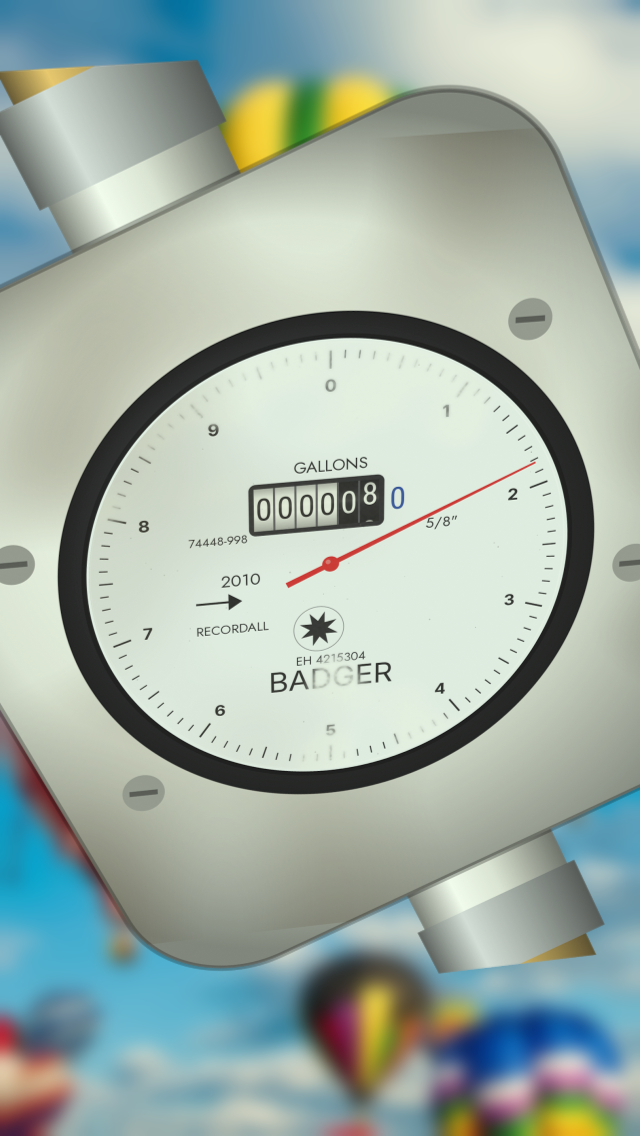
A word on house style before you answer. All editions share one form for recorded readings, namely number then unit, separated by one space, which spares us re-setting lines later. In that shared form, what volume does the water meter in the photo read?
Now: 81.8 gal
